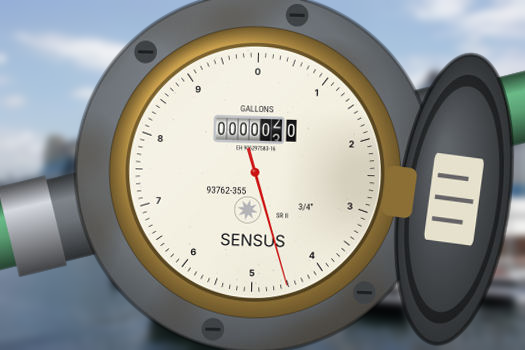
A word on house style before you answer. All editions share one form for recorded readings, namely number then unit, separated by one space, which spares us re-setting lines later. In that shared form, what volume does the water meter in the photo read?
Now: 24.5 gal
